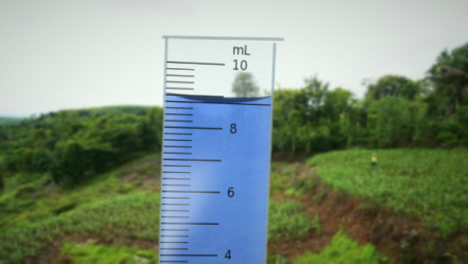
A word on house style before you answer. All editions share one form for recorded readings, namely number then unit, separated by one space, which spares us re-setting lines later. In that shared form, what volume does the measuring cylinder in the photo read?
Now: 8.8 mL
